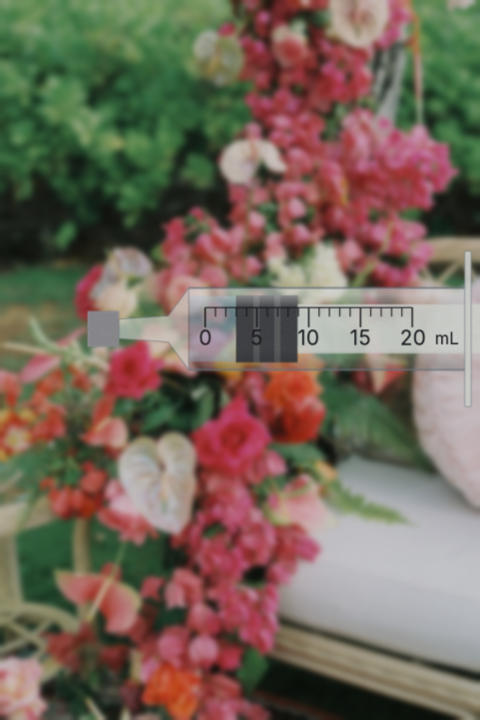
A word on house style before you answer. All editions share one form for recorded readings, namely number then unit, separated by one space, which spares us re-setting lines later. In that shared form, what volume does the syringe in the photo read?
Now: 3 mL
